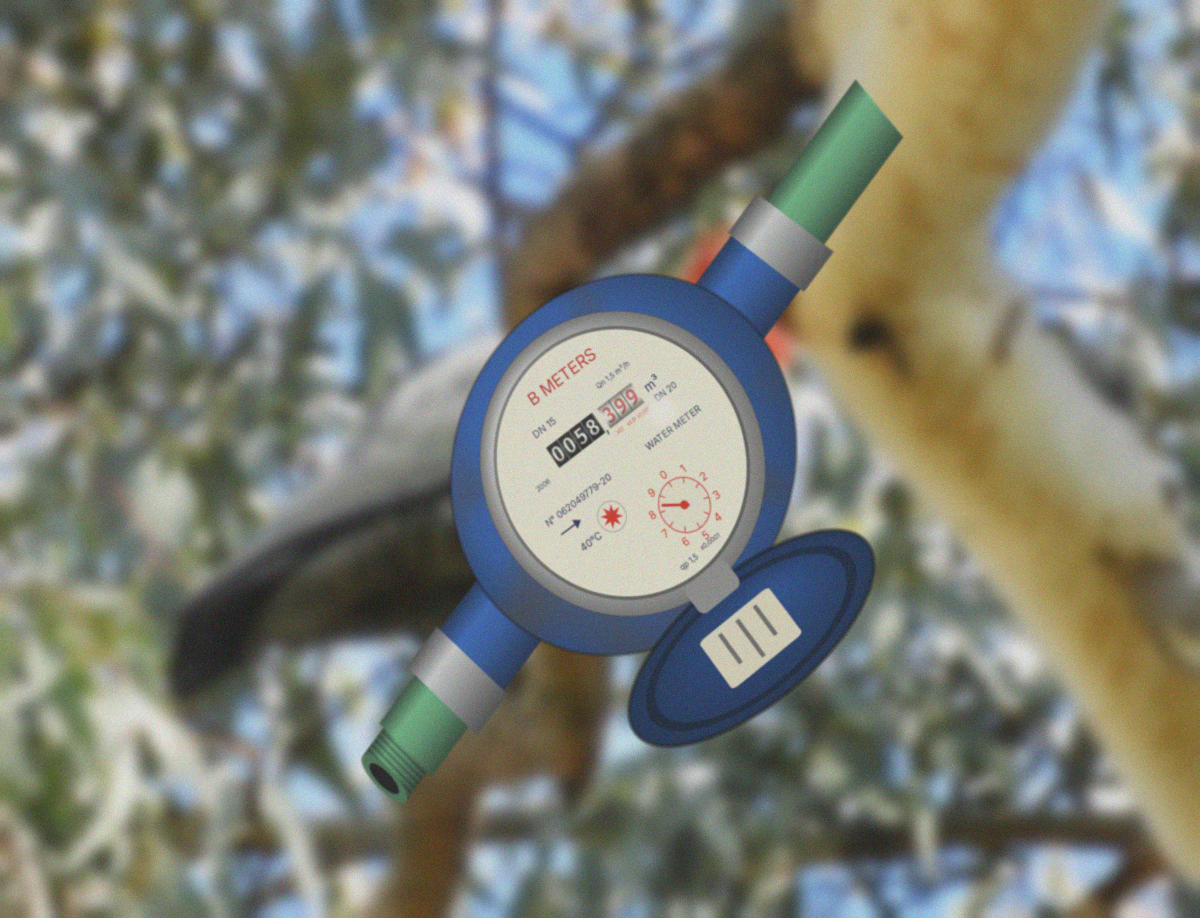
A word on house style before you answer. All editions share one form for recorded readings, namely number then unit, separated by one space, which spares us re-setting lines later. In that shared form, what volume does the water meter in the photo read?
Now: 58.3998 m³
